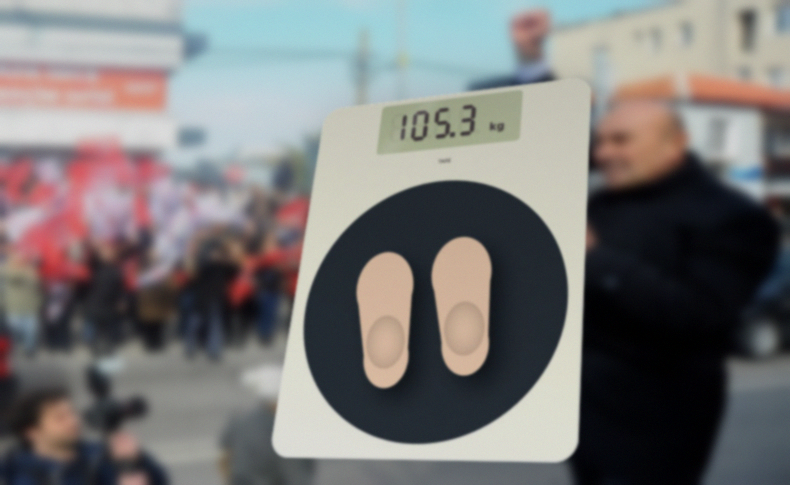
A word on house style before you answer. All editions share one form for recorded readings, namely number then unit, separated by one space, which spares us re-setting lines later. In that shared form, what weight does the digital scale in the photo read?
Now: 105.3 kg
